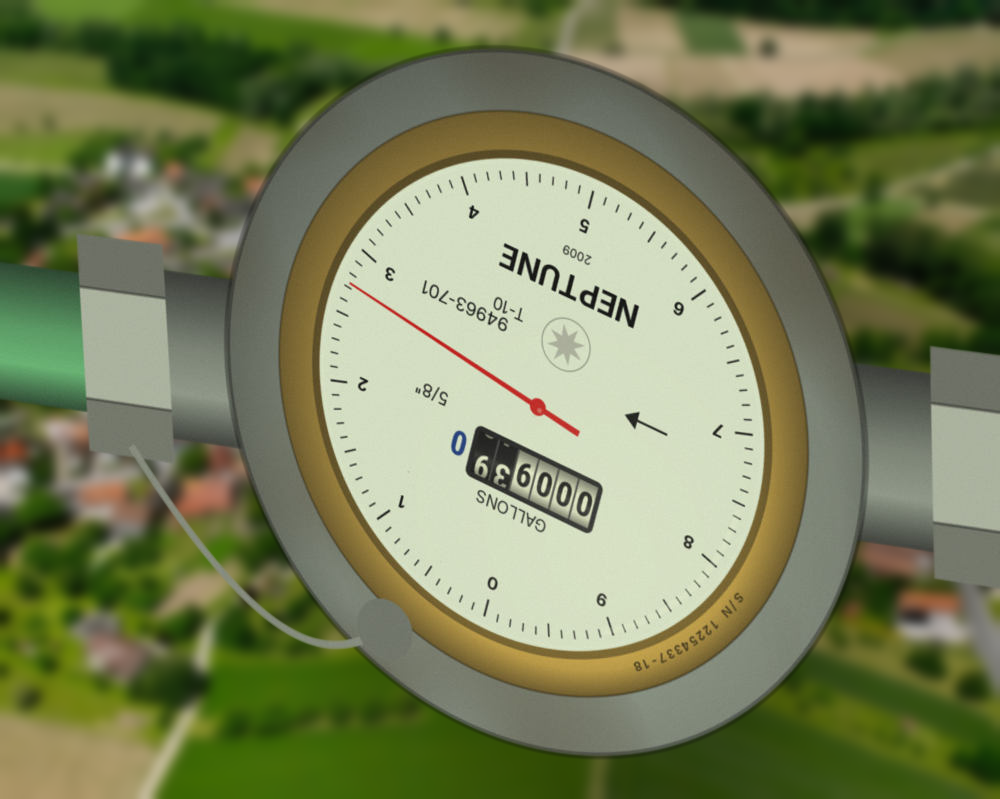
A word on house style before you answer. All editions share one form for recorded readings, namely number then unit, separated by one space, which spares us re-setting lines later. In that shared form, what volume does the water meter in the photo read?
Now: 9392.7 gal
